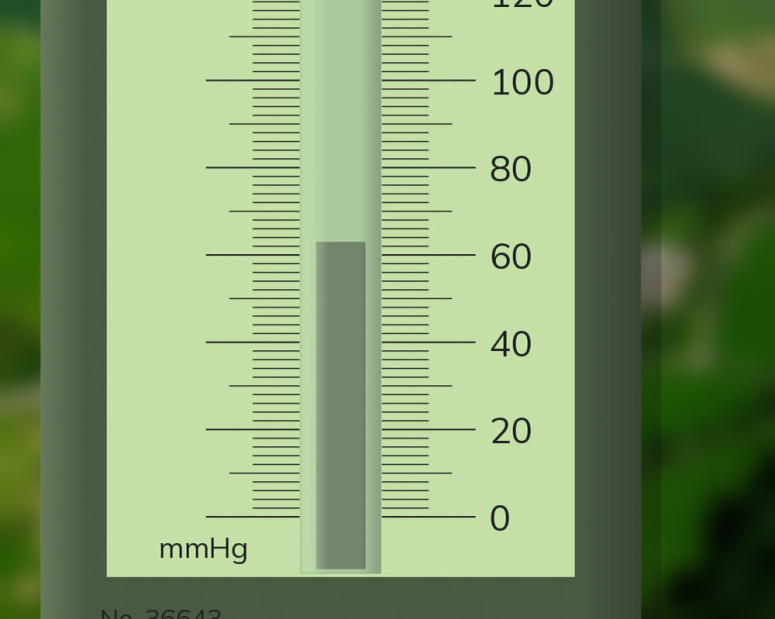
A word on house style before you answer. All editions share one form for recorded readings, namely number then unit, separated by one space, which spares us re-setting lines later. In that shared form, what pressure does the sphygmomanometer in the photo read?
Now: 63 mmHg
